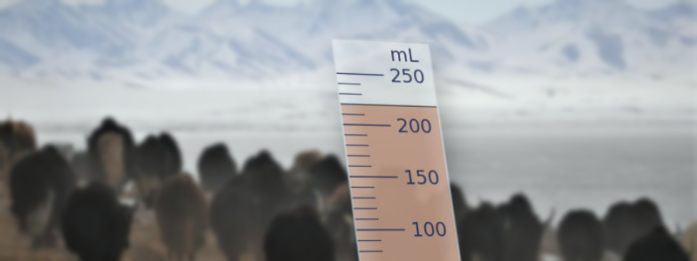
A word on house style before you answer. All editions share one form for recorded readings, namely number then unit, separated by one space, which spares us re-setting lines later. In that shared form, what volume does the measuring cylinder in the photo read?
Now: 220 mL
